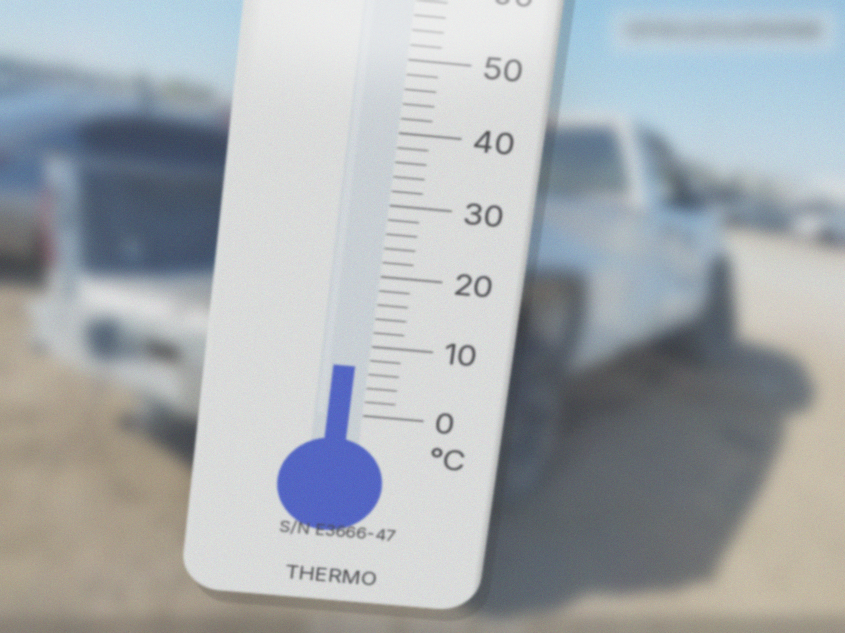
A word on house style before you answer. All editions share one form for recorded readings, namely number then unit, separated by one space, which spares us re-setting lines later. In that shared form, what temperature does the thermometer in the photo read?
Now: 7 °C
